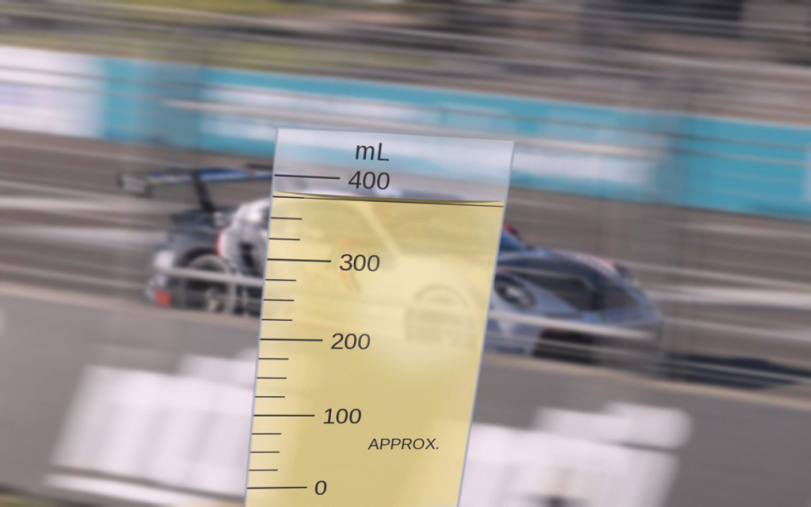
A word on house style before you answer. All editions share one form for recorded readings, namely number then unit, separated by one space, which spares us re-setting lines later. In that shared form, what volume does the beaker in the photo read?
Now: 375 mL
